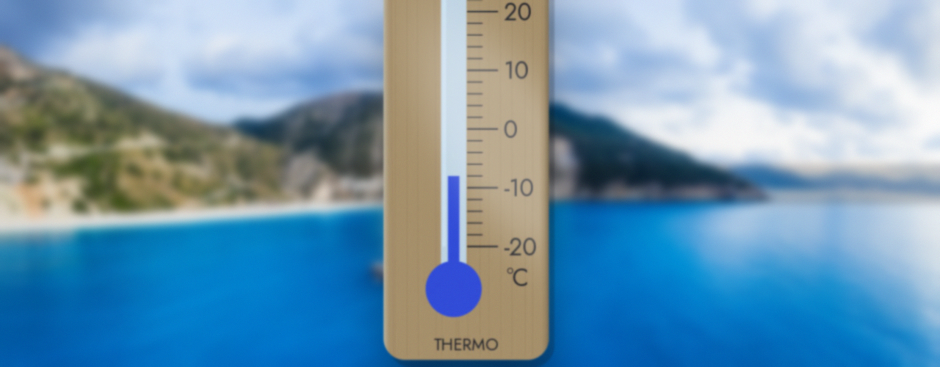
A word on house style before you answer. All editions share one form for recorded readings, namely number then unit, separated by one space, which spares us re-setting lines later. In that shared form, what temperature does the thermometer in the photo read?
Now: -8 °C
